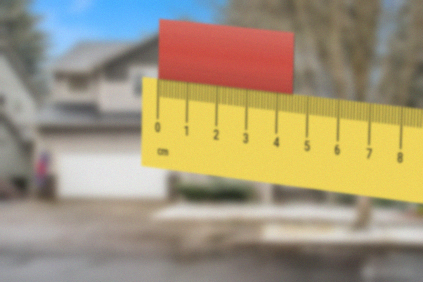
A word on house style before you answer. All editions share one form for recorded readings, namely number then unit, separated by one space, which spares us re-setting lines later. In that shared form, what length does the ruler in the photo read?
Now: 4.5 cm
